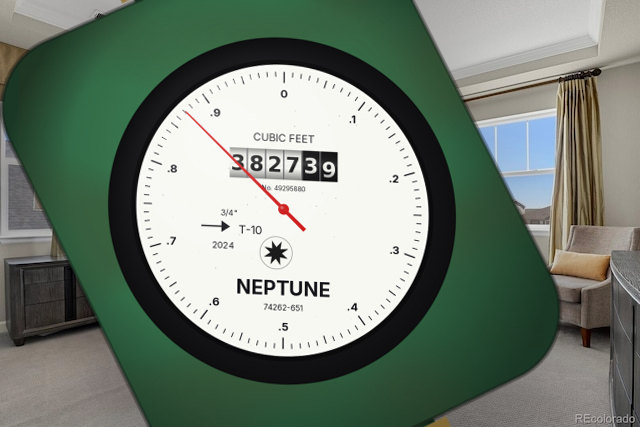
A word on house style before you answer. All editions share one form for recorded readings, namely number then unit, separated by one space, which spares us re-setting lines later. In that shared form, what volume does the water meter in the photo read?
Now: 382738.87 ft³
